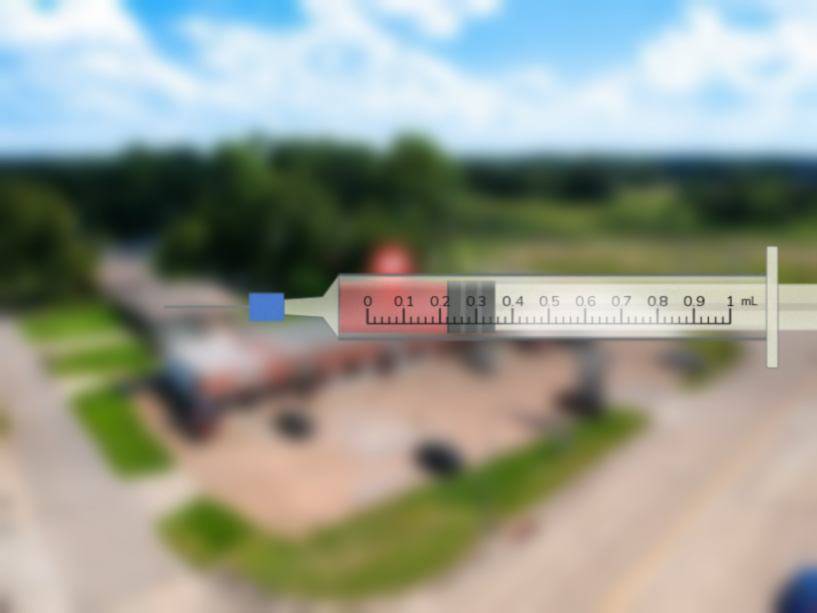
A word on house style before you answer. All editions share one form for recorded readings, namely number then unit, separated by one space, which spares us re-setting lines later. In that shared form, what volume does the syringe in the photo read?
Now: 0.22 mL
